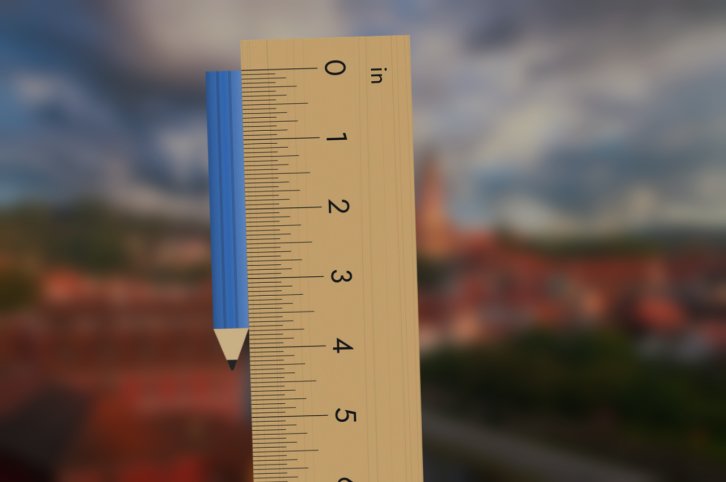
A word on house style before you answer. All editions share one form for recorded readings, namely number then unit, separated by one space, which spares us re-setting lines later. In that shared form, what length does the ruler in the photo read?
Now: 4.3125 in
